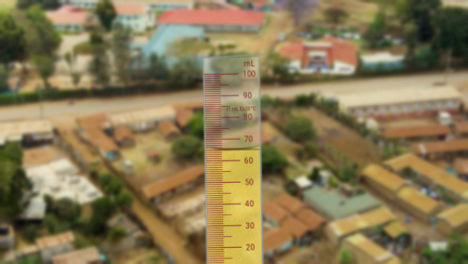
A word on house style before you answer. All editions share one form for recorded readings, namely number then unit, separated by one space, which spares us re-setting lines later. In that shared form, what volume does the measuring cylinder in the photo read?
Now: 65 mL
